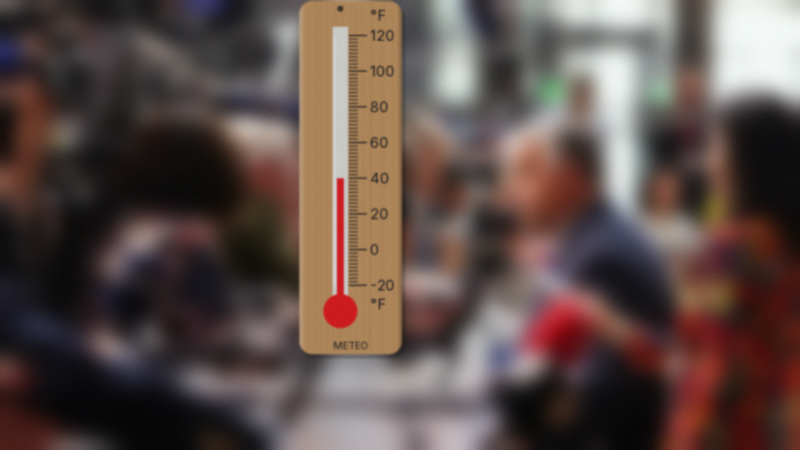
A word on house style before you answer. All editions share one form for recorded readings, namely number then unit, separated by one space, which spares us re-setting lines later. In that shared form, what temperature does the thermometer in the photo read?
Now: 40 °F
